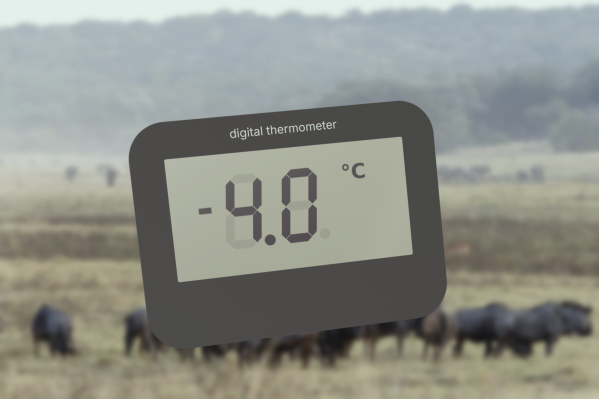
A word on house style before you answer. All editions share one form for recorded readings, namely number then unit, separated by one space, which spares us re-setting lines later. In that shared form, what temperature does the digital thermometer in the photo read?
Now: -4.0 °C
